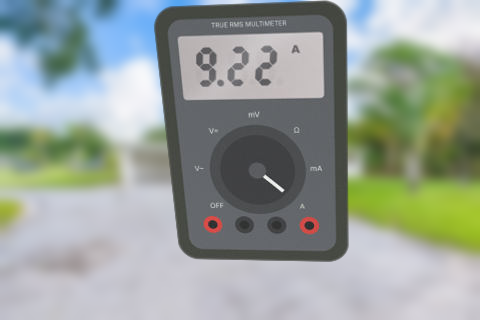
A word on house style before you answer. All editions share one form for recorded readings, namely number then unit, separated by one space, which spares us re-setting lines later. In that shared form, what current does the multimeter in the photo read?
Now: 9.22 A
